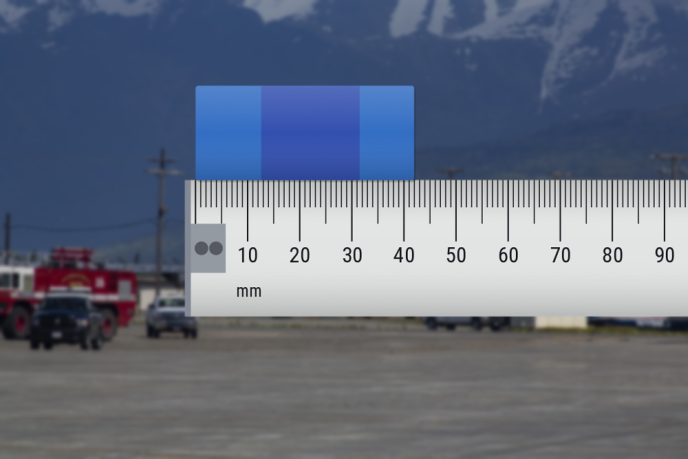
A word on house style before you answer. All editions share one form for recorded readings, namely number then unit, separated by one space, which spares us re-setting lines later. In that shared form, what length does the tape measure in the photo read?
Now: 42 mm
